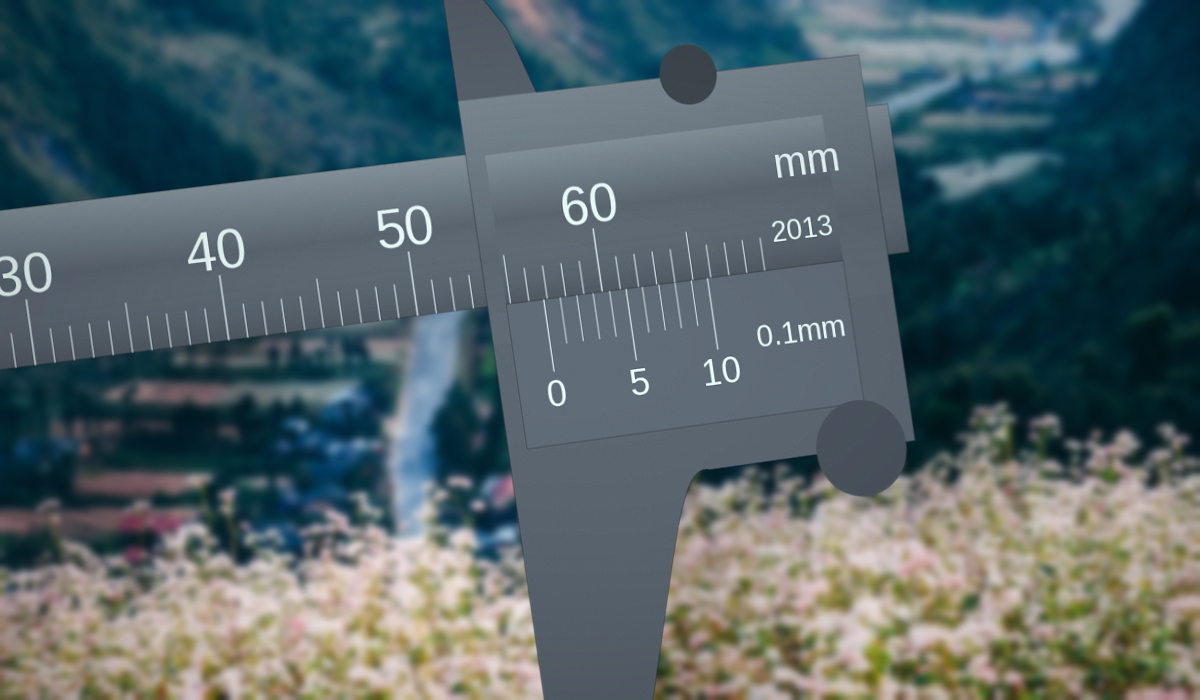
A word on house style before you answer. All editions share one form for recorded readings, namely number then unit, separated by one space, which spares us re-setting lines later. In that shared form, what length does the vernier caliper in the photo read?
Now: 56.8 mm
